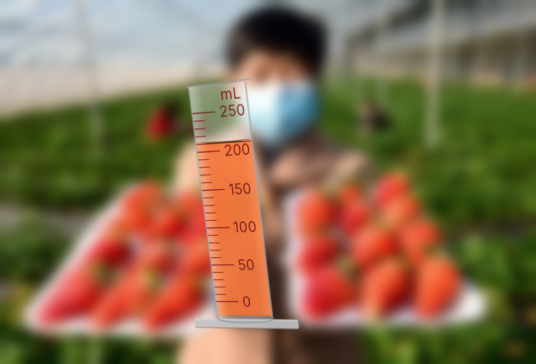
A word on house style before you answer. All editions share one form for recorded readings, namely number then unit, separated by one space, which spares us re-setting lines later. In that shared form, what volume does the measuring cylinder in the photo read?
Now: 210 mL
